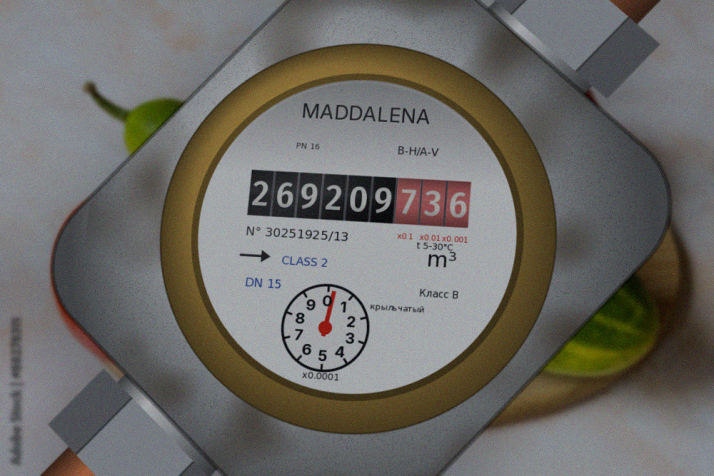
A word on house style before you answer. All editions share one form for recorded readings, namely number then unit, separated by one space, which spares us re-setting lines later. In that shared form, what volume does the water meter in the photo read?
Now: 269209.7360 m³
